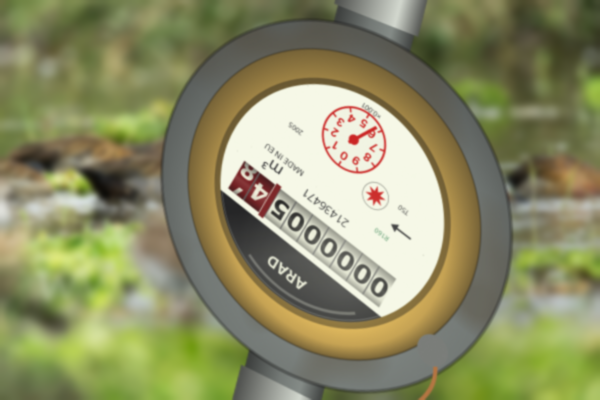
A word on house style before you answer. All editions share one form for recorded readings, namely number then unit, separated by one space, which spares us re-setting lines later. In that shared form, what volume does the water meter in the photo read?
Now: 5.475 m³
